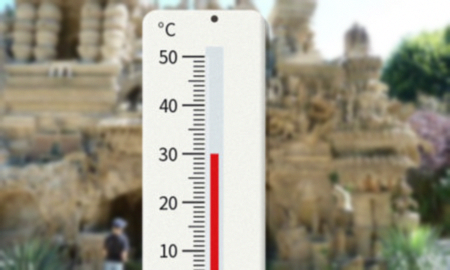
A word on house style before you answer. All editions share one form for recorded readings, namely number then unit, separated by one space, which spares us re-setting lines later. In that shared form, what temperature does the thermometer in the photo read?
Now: 30 °C
